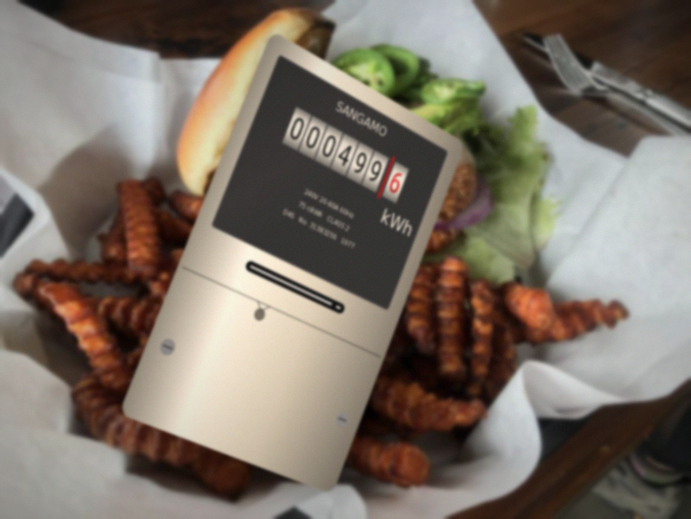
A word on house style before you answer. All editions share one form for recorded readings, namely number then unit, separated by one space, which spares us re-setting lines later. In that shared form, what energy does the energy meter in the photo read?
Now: 499.6 kWh
